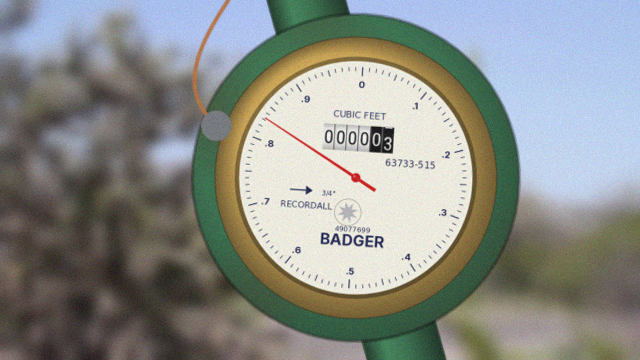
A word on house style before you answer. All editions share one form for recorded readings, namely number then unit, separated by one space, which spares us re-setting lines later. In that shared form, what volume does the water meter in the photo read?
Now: 2.83 ft³
